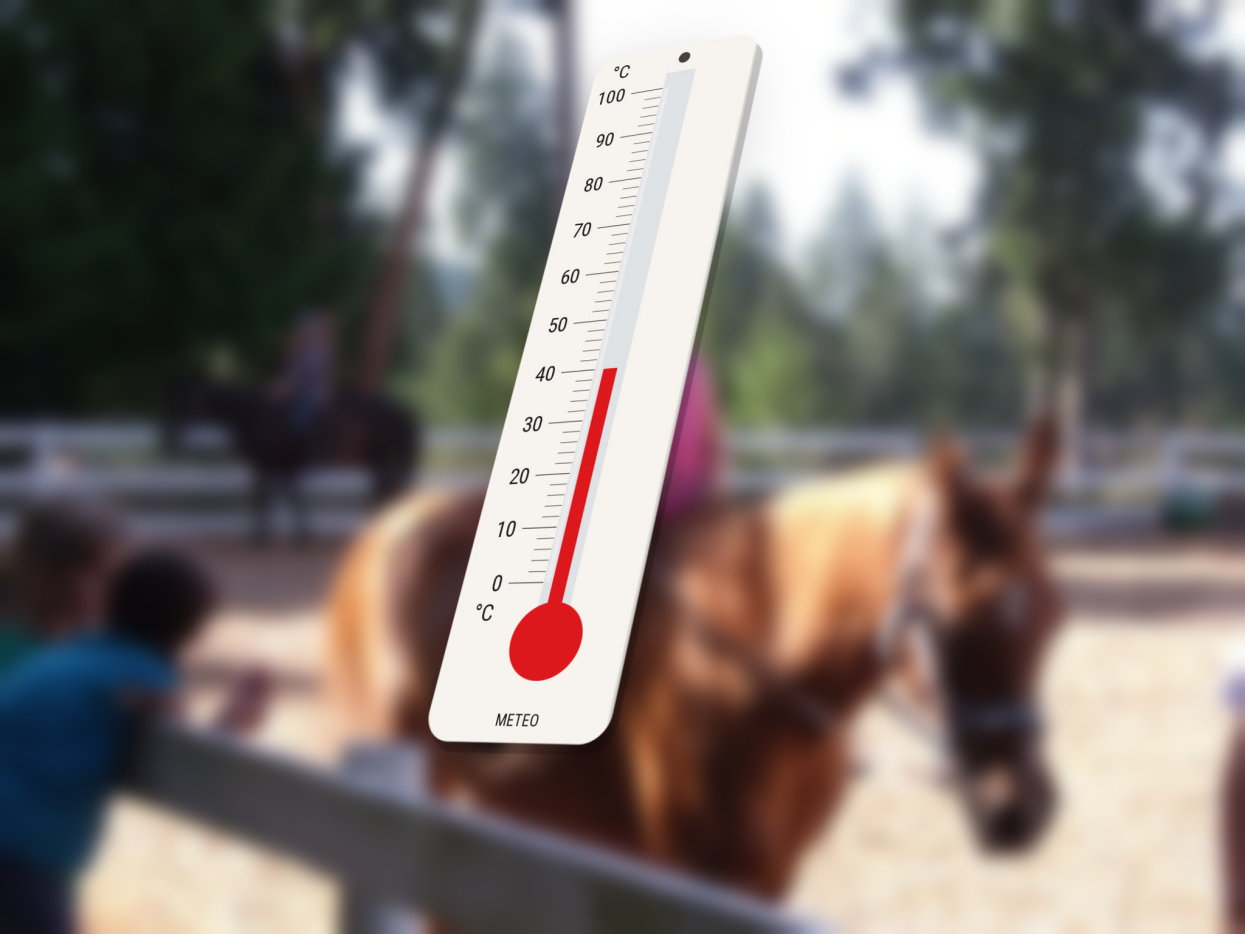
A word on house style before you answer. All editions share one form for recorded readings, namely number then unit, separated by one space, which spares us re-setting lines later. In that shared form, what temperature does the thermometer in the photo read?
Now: 40 °C
